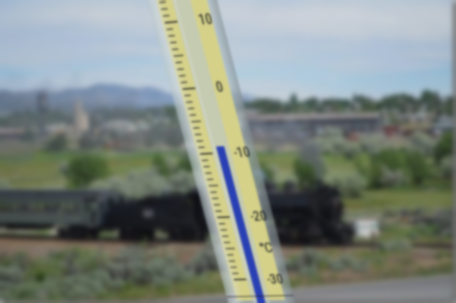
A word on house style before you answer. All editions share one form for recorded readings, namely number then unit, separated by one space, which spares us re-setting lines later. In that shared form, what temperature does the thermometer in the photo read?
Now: -9 °C
